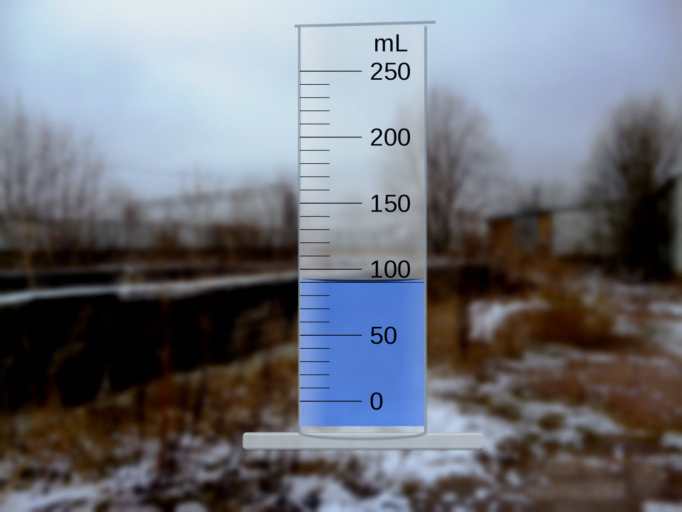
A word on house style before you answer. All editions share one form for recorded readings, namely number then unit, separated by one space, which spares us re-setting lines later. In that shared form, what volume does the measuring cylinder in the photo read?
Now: 90 mL
